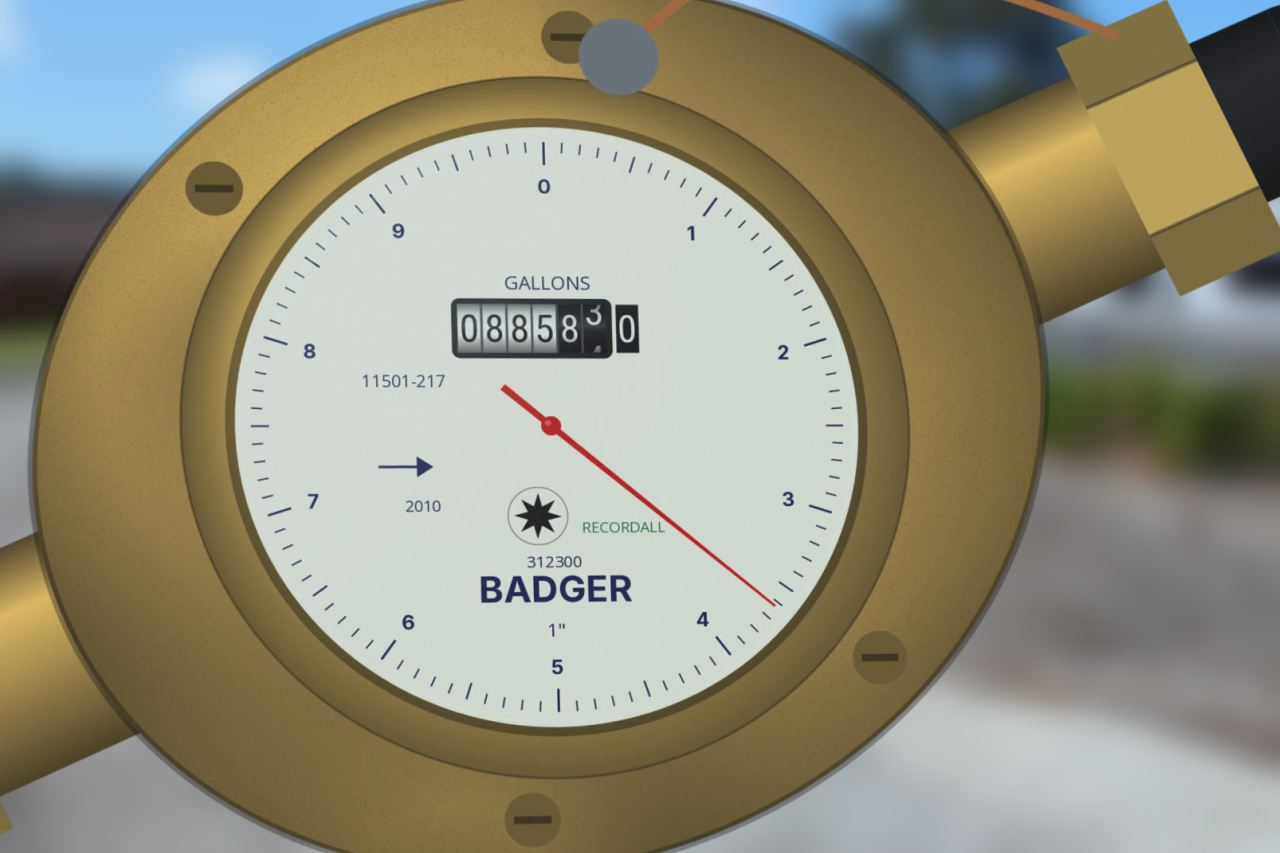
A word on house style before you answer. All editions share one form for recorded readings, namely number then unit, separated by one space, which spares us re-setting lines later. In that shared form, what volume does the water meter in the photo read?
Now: 885833.6 gal
